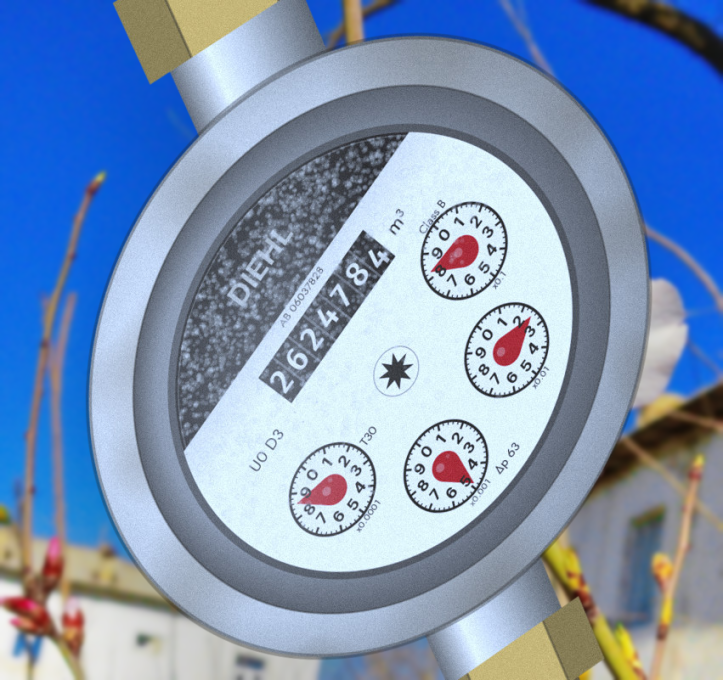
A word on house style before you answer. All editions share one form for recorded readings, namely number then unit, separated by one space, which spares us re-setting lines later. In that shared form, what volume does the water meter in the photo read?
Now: 2624783.8248 m³
